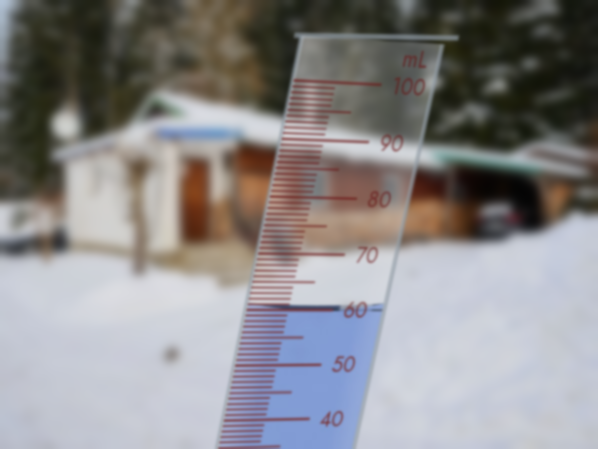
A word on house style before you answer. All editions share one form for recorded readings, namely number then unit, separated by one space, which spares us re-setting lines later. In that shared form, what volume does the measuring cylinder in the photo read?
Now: 60 mL
